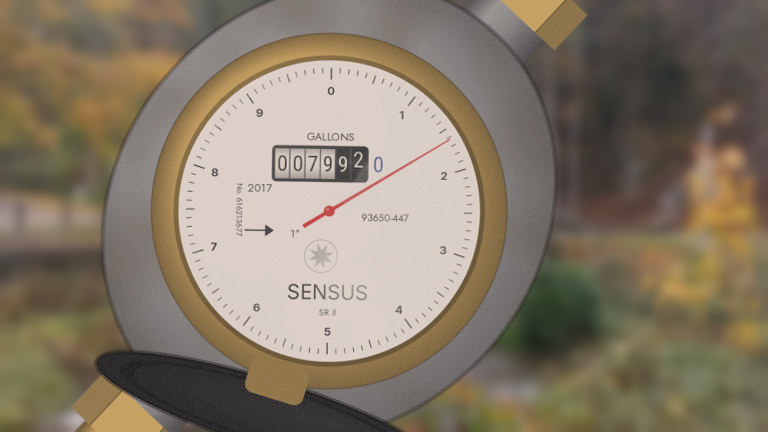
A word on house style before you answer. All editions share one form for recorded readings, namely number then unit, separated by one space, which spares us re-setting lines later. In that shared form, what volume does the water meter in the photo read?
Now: 79921.6 gal
